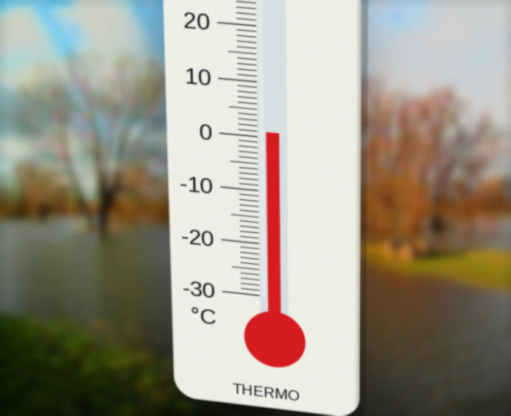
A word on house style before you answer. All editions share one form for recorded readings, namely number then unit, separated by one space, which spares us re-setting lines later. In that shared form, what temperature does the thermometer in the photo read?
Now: 1 °C
